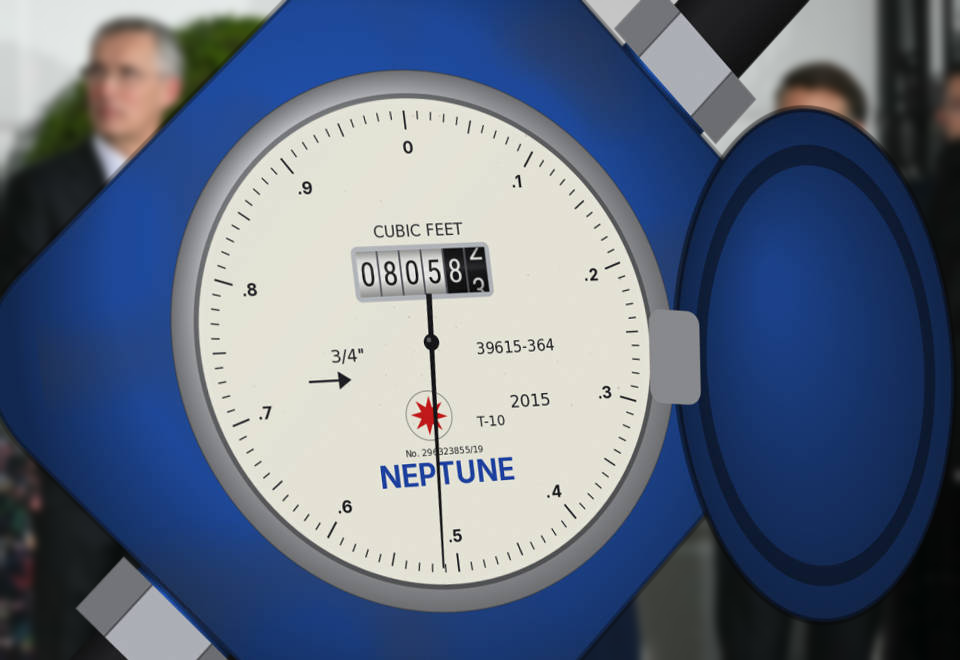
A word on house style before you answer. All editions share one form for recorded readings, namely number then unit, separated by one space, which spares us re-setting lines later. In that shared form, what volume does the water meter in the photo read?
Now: 80582.51 ft³
